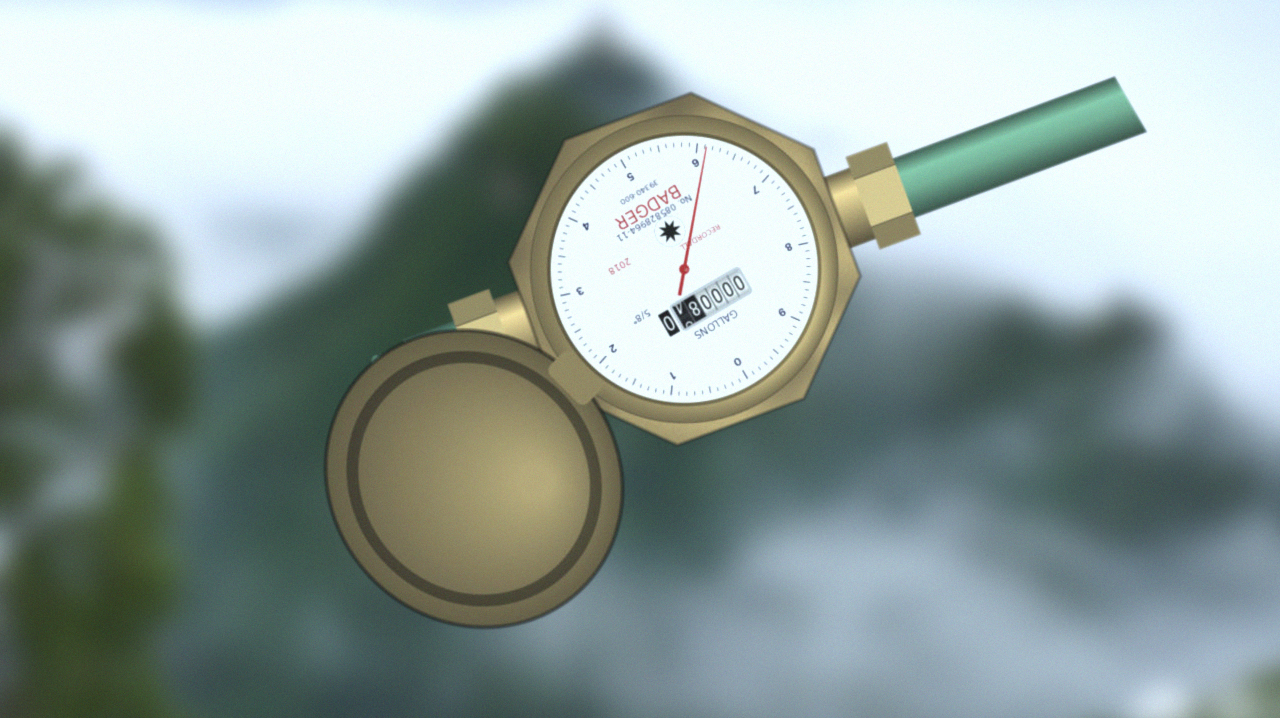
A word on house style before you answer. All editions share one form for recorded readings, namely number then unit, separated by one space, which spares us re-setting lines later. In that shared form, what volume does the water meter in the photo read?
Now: 836.1 gal
